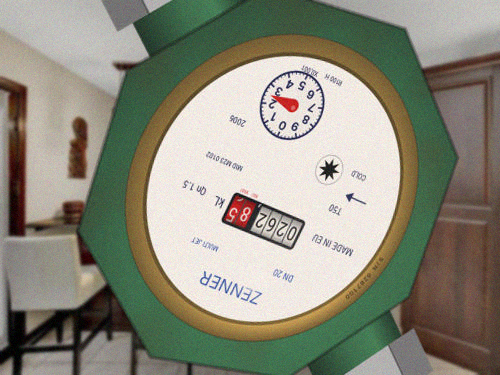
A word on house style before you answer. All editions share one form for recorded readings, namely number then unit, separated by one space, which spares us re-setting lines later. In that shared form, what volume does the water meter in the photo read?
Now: 262.852 kL
